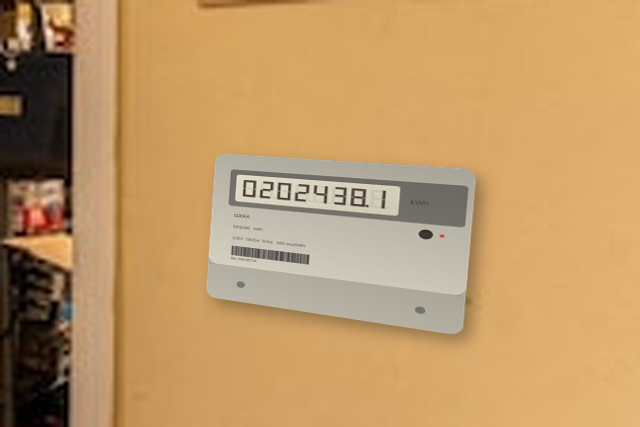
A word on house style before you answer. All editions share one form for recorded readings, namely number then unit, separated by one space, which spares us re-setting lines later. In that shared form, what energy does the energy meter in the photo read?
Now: 202438.1 kWh
